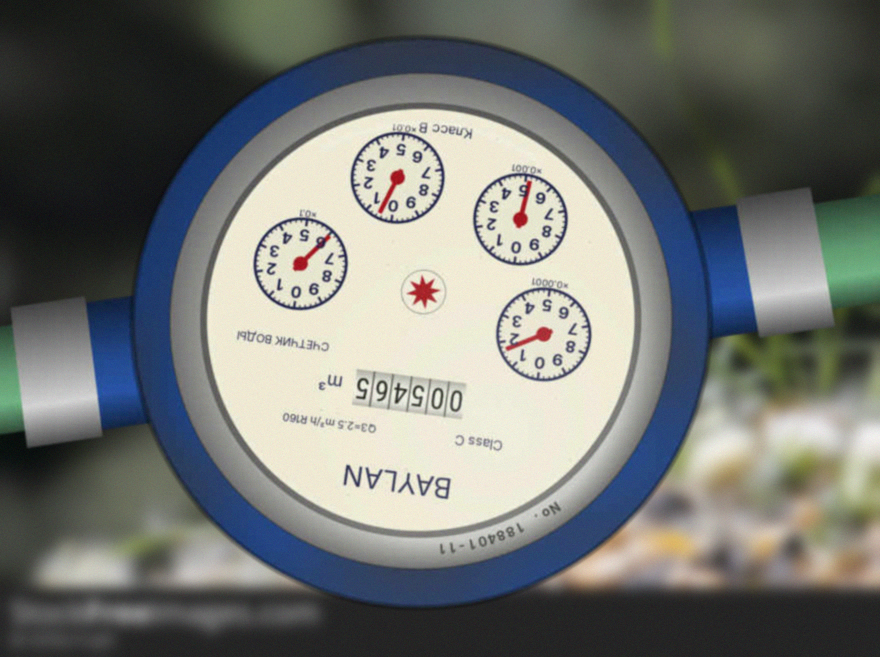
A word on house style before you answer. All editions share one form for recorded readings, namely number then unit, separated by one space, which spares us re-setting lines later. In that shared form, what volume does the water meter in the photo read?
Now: 5465.6051 m³
